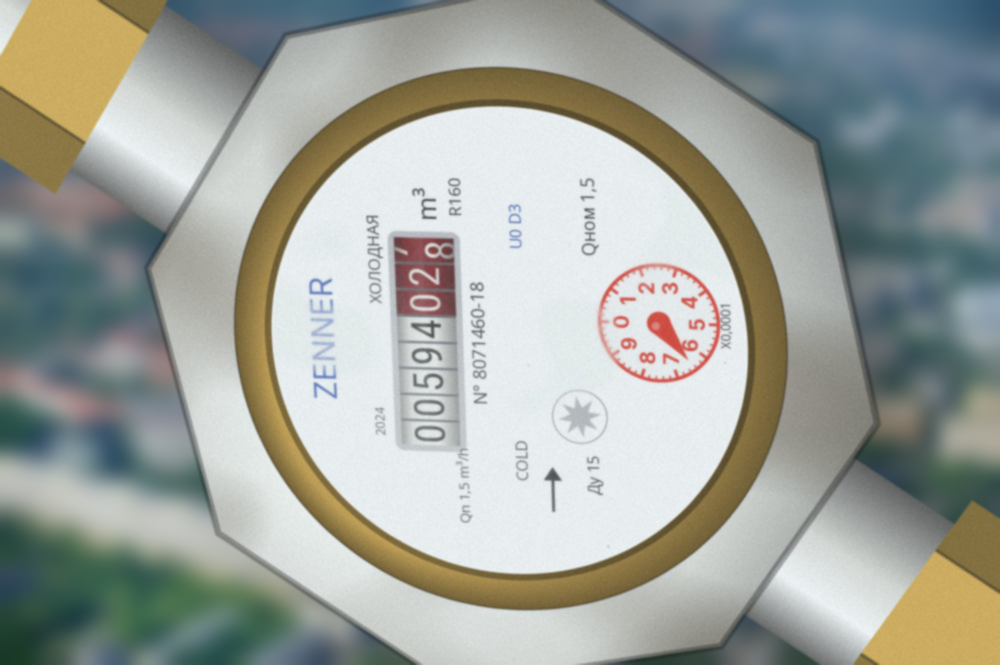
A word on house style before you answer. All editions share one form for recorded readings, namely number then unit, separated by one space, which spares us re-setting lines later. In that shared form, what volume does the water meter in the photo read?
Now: 594.0276 m³
